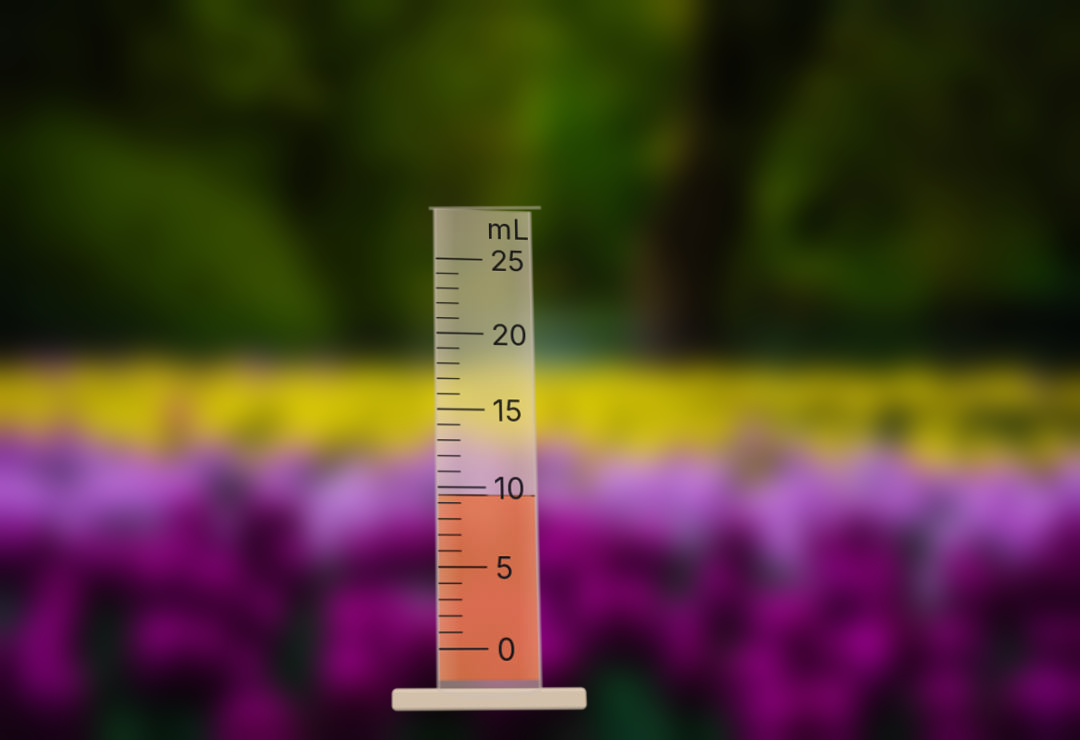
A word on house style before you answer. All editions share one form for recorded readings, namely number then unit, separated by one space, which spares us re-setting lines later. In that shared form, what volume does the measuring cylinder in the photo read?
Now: 9.5 mL
